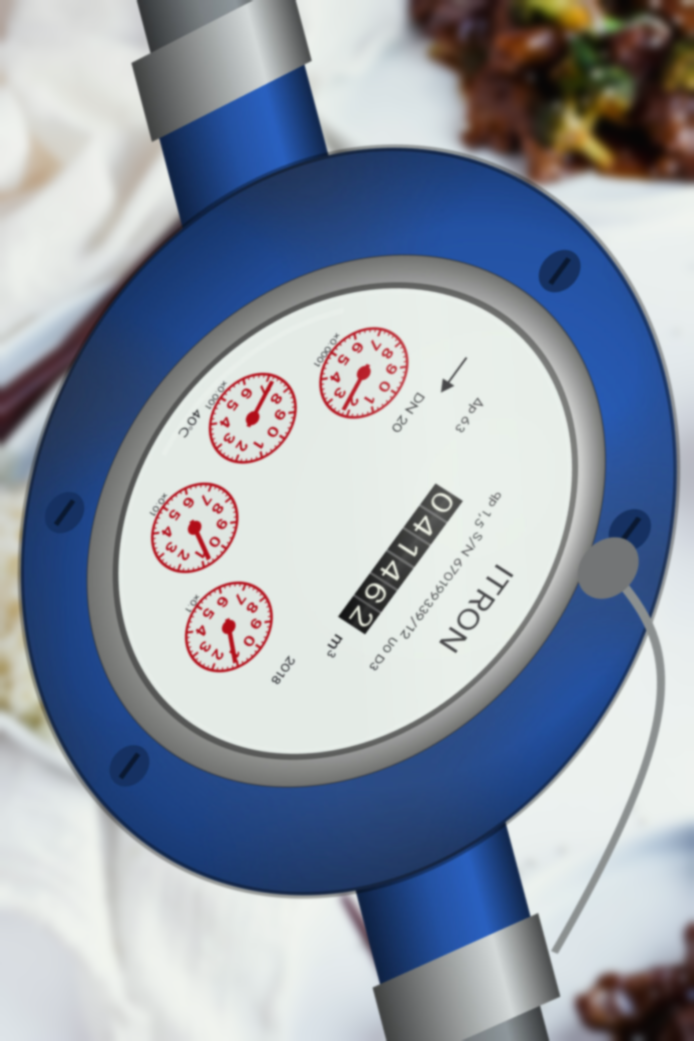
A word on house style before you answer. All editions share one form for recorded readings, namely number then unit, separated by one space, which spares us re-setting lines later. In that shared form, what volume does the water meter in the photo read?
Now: 41462.1072 m³
